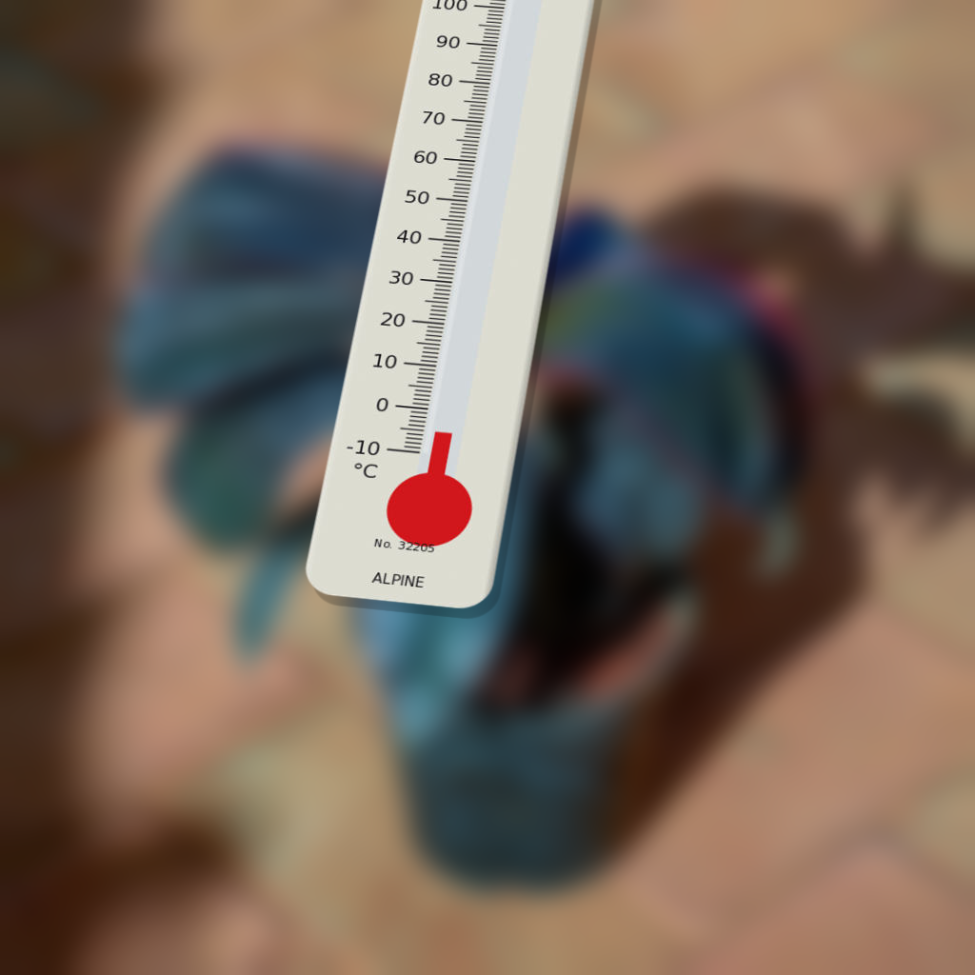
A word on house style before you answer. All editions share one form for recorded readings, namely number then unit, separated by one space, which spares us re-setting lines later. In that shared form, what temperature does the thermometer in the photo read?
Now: -5 °C
